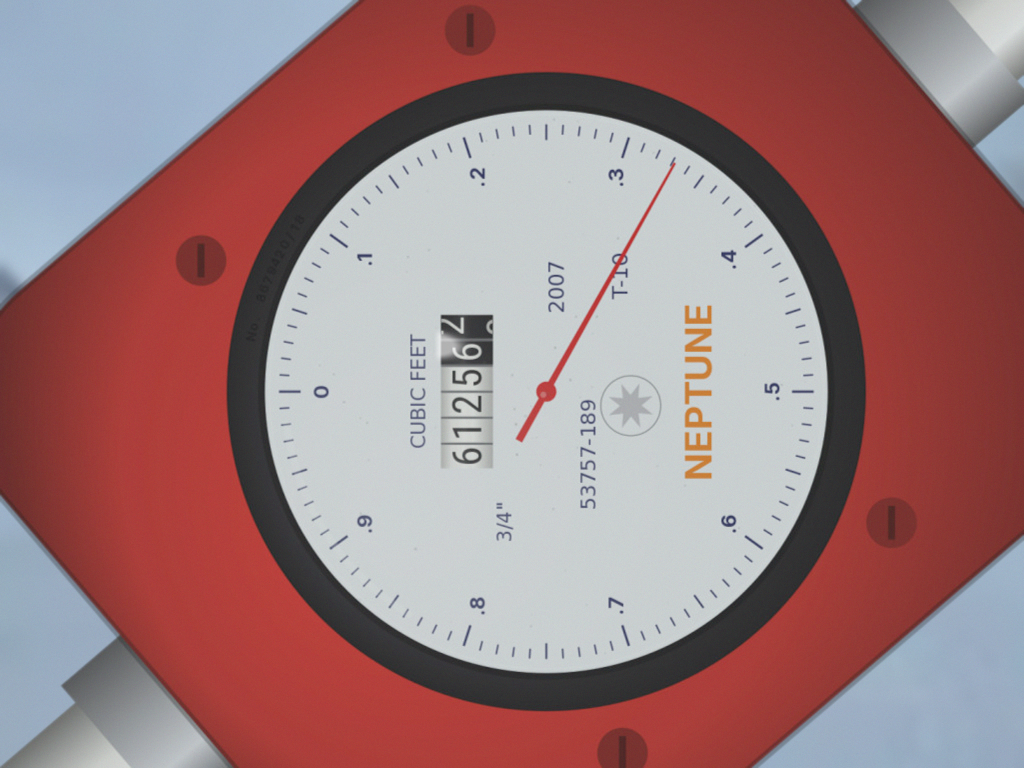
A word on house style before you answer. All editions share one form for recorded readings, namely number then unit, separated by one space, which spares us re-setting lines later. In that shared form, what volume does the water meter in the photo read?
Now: 612562.33 ft³
